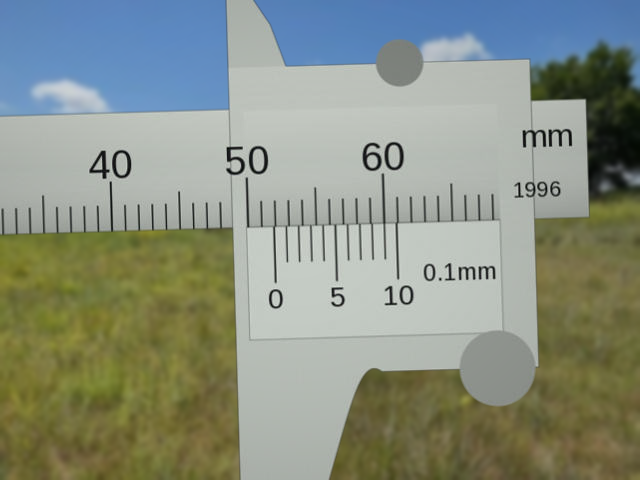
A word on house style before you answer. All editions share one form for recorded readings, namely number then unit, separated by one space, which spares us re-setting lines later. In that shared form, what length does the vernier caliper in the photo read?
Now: 51.9 mm
